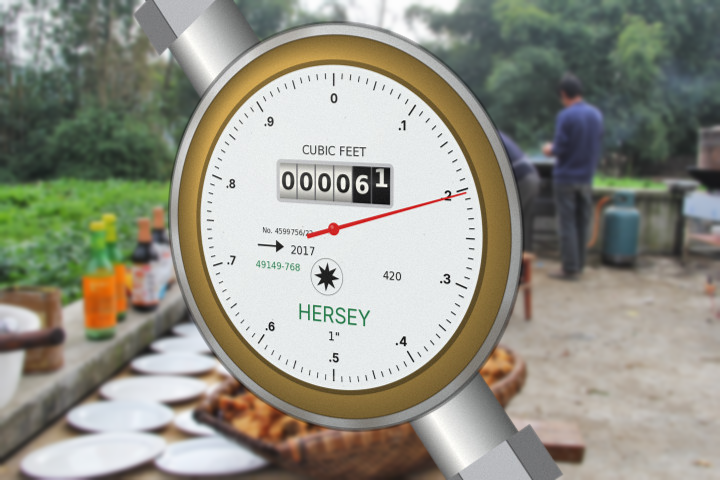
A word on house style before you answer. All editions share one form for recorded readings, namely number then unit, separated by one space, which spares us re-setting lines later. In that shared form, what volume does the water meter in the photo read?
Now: 61.20 ft³
